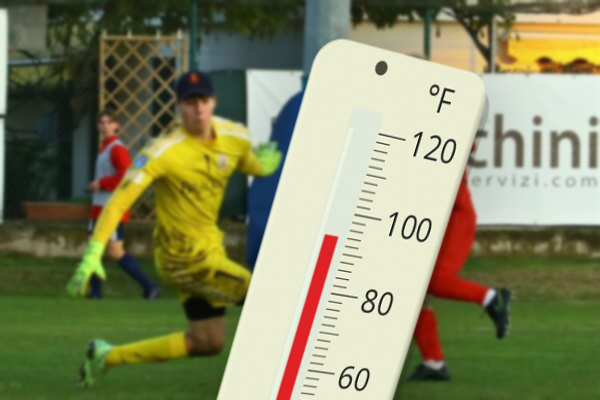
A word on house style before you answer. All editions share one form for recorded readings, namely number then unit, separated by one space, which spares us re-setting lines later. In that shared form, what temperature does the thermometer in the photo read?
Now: 94 °F
